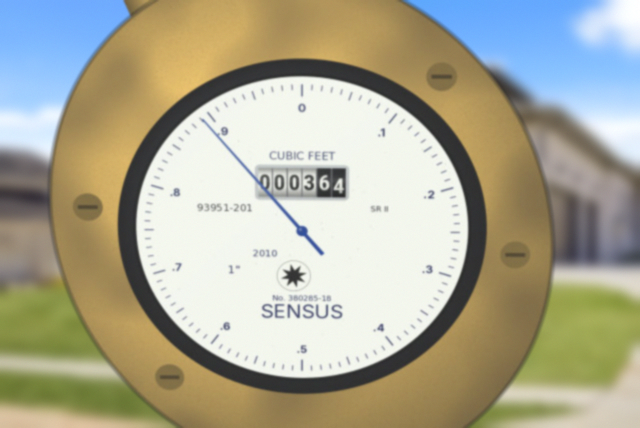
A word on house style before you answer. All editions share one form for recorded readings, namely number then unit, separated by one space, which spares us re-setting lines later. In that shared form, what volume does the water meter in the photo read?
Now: 363.89 ft³
